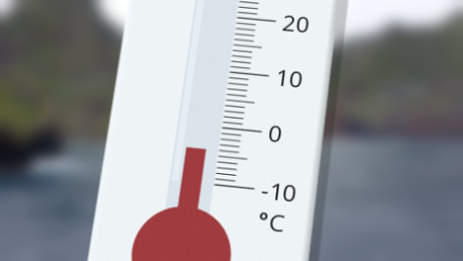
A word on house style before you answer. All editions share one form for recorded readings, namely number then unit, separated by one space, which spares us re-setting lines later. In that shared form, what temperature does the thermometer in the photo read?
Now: -4 °C
